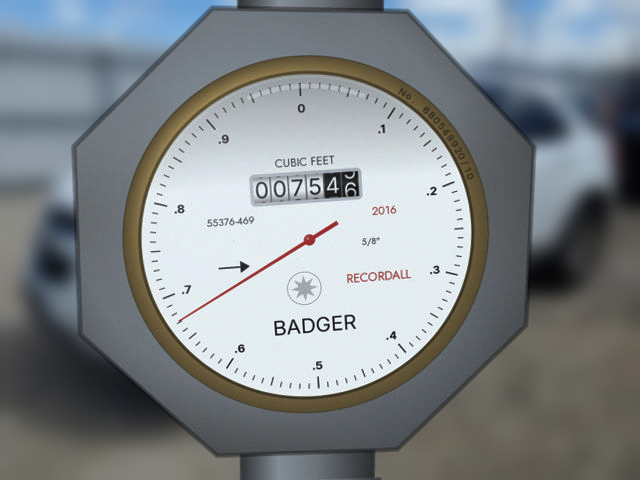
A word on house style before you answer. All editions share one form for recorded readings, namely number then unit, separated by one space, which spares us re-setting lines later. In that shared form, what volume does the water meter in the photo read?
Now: 7545.67 ft³
